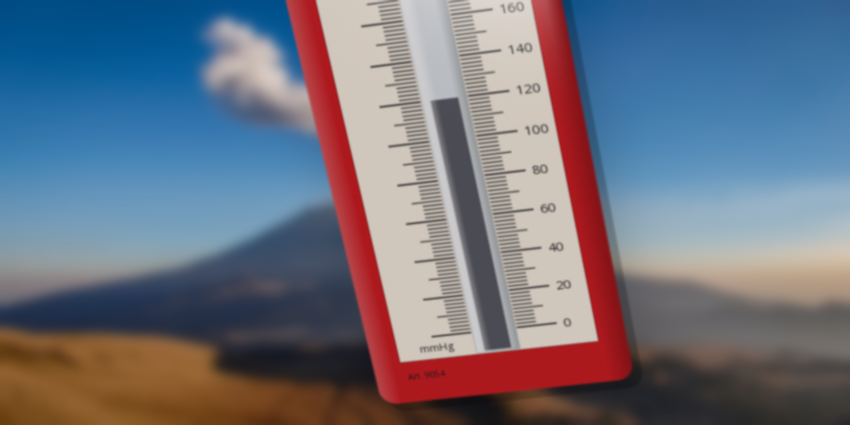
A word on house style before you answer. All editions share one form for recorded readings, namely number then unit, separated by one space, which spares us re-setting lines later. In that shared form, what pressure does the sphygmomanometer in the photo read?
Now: 120 mmHg
